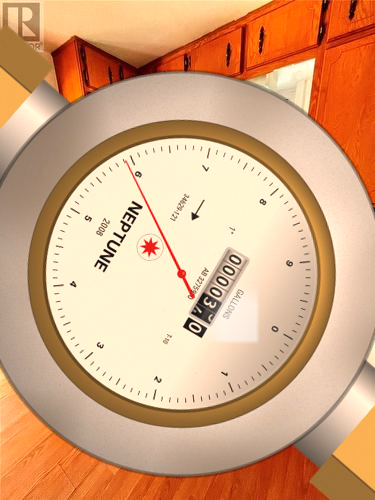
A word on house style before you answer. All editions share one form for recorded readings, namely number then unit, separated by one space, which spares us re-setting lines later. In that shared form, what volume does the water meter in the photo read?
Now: 335.9 gal
